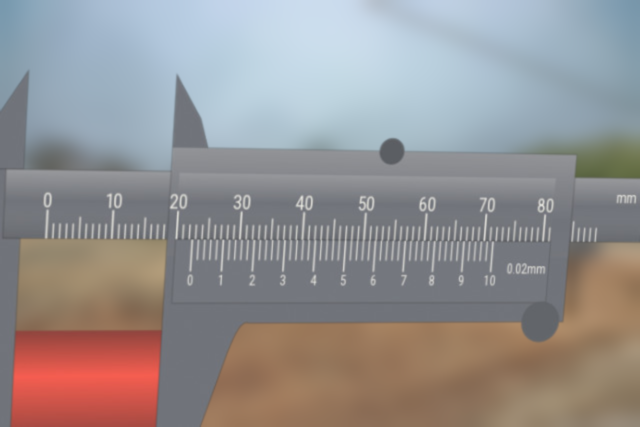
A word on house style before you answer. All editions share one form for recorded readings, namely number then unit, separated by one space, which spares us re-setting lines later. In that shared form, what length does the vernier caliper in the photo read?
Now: 22.5 mm
